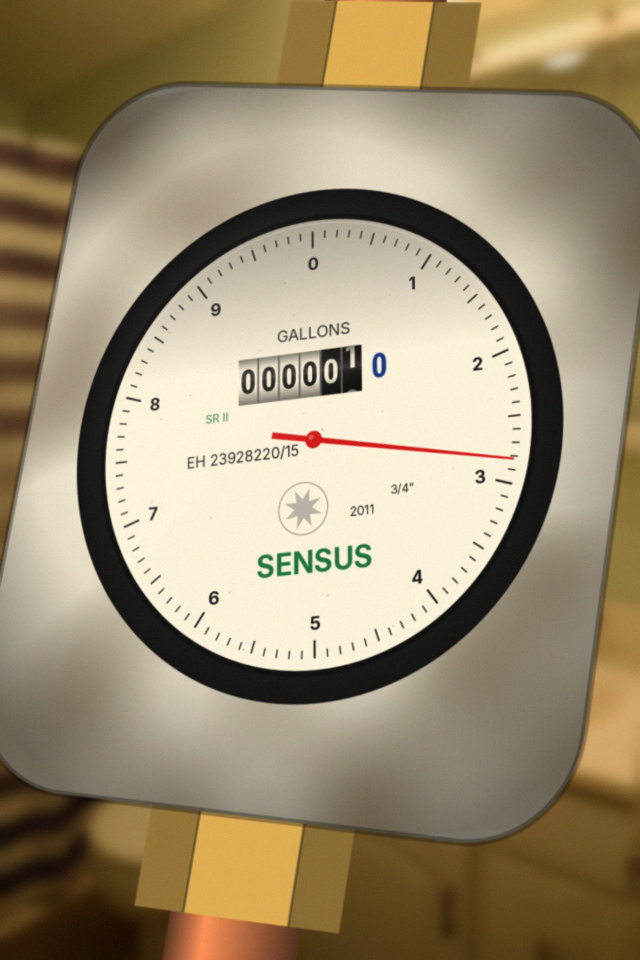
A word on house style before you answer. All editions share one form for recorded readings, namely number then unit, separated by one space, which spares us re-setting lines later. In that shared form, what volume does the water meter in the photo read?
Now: 12.8 gal
